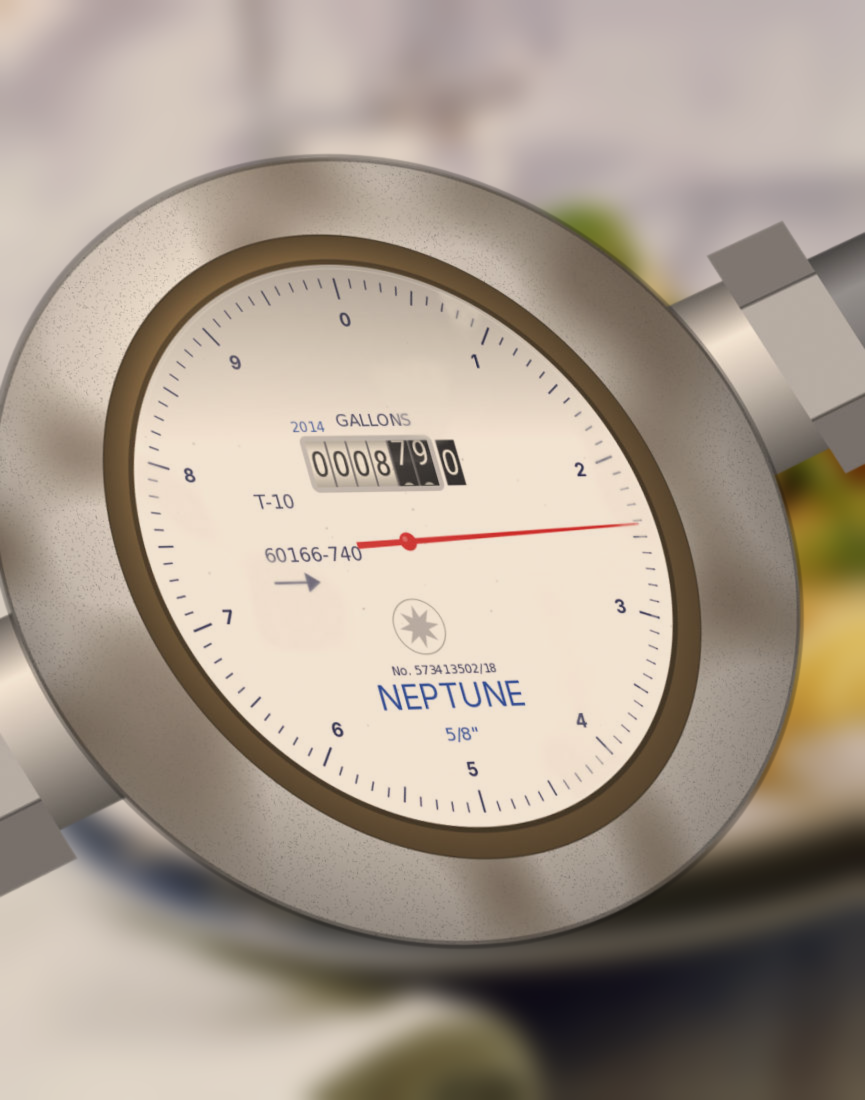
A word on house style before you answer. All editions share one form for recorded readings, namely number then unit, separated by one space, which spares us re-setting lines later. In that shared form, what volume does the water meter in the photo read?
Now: 8792.4 gal
